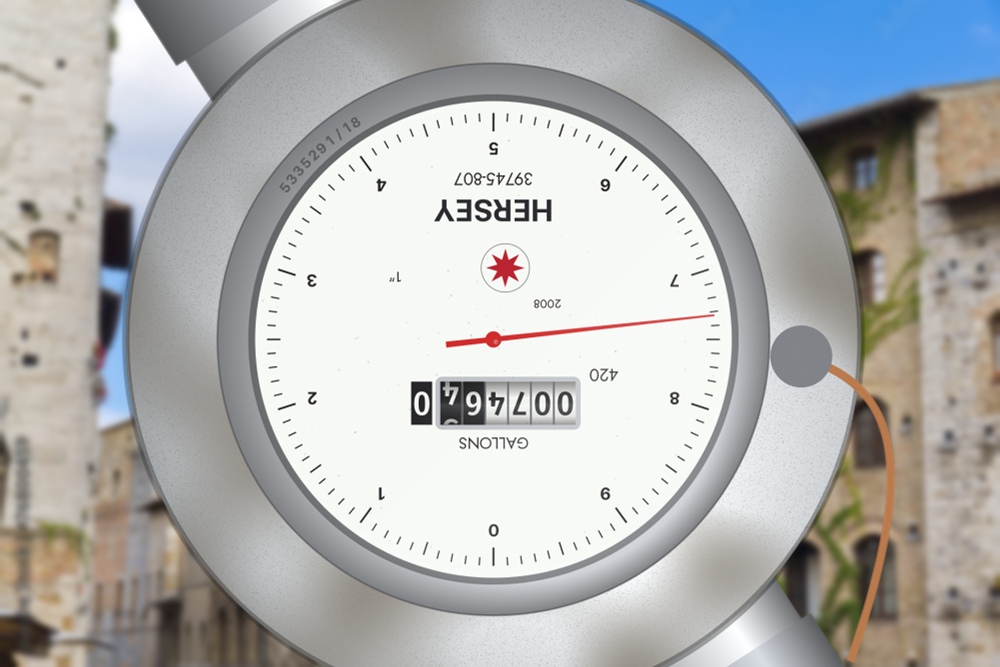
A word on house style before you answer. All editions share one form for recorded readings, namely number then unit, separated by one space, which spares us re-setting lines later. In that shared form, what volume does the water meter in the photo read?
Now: 74637.3 gal
